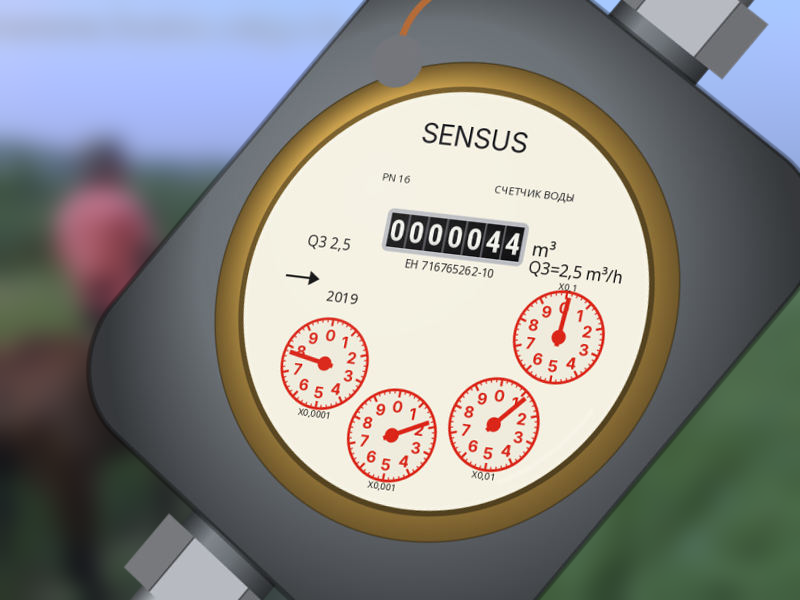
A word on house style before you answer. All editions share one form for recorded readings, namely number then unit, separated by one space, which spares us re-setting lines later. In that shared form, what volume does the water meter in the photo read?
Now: 44.0117 m³
